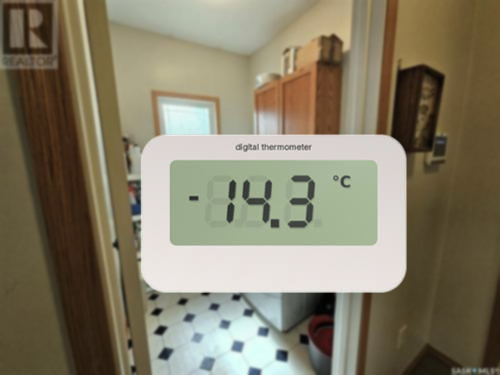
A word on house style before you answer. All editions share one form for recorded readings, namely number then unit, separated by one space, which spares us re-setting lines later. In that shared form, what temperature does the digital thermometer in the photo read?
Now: -14.3 °C
